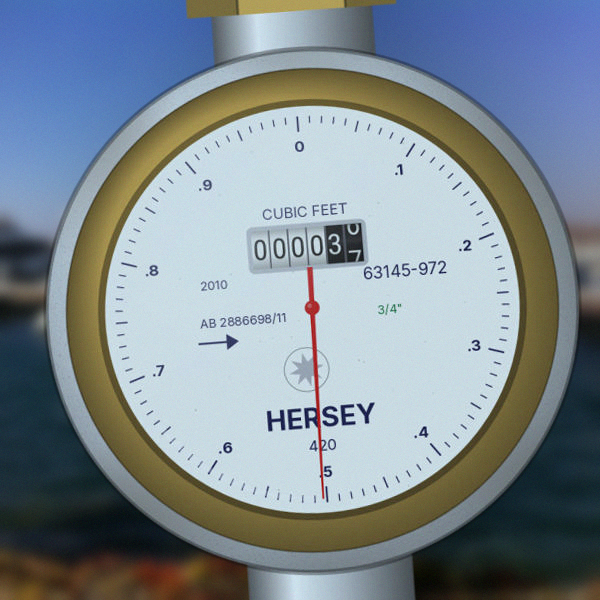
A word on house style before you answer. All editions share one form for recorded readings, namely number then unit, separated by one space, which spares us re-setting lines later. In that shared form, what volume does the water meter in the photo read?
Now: 36.50 ft³
